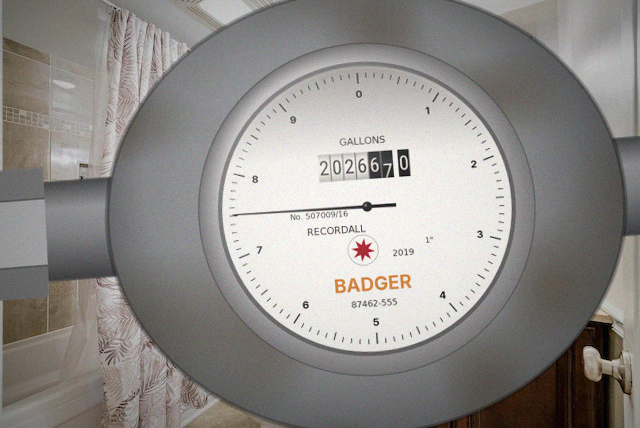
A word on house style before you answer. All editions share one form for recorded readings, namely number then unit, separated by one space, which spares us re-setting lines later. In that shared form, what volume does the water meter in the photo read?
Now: 2026667.5 gal
